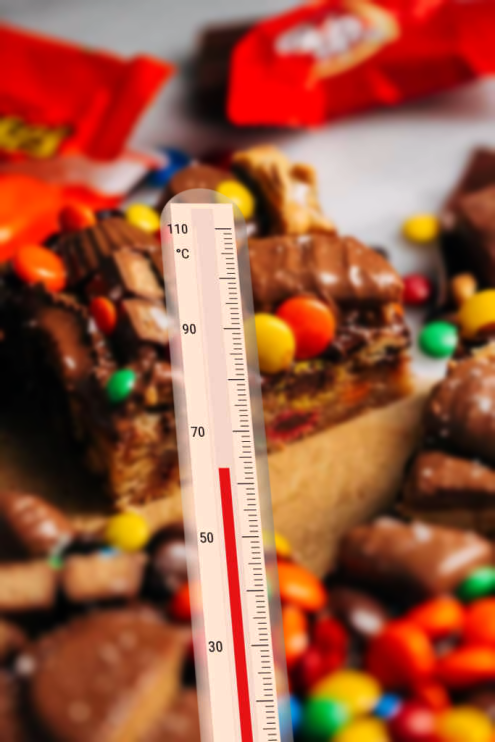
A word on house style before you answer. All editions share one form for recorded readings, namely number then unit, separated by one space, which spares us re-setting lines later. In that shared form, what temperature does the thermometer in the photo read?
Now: 63 °C
